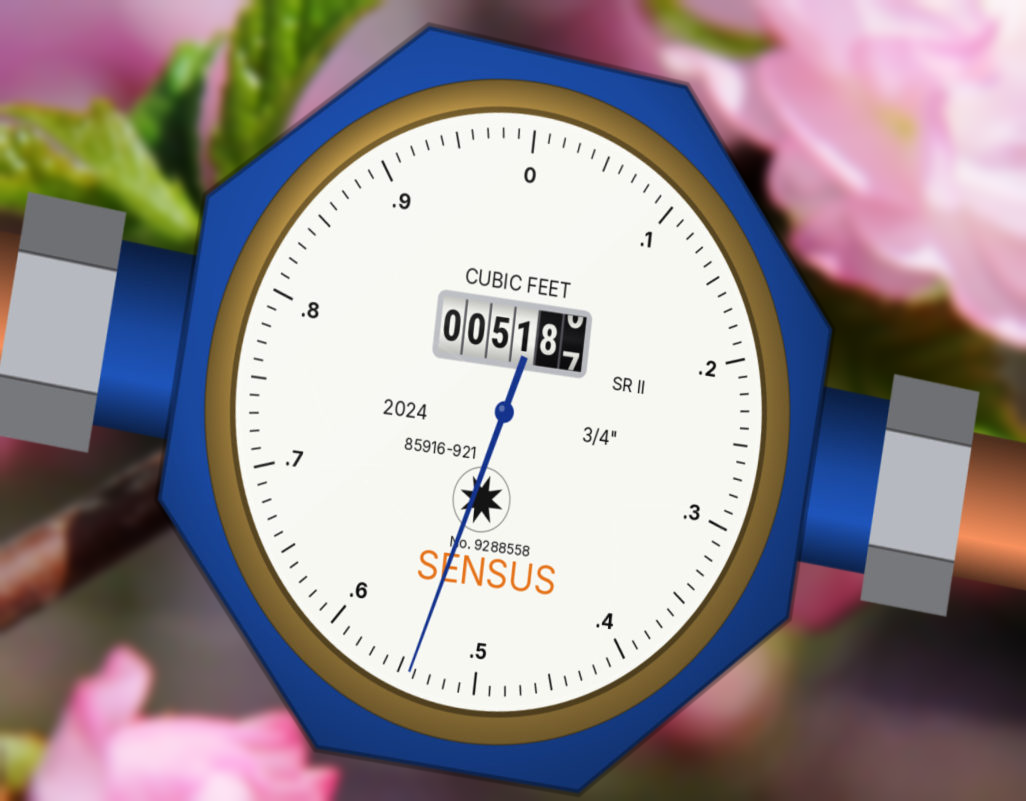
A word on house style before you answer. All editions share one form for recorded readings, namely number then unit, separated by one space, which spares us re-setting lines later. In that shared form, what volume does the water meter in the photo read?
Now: 5186.54 ft³
